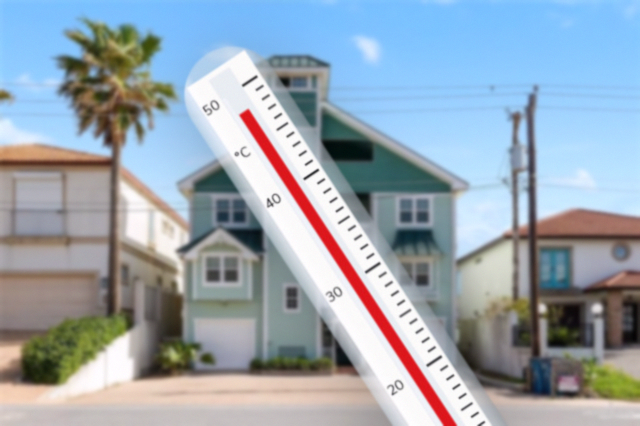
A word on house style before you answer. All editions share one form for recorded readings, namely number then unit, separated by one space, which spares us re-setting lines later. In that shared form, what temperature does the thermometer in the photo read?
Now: 48 °C
